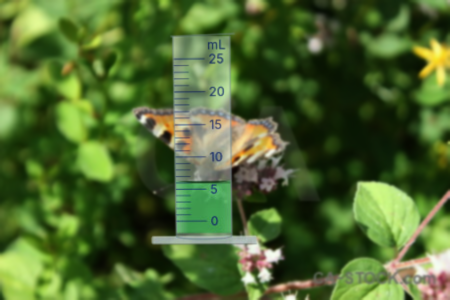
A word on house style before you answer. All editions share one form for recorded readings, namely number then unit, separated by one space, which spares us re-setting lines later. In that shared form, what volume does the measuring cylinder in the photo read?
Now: 6 mL
